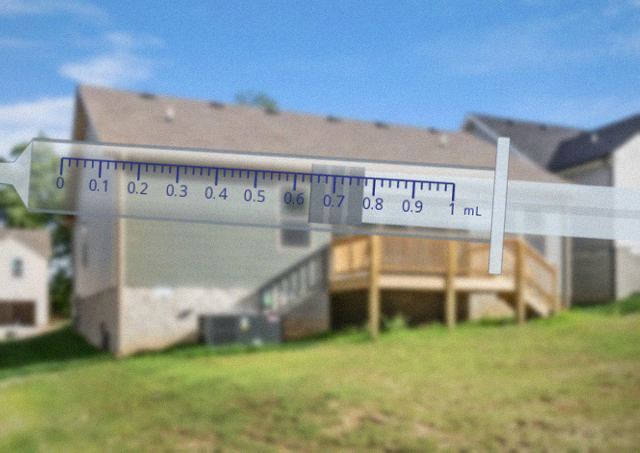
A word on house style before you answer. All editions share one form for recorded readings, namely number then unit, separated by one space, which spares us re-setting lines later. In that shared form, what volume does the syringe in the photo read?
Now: 0.64 mL
